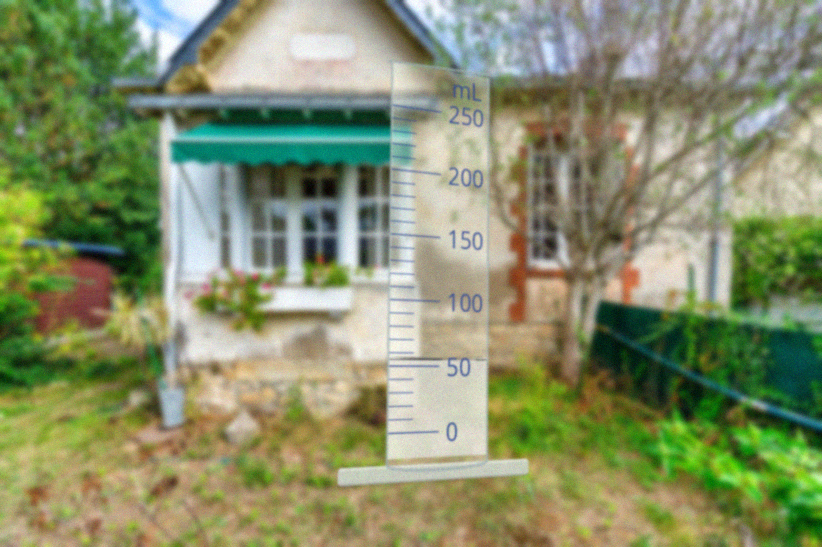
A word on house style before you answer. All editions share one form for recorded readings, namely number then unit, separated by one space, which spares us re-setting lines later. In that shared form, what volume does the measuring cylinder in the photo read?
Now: 55 mL
